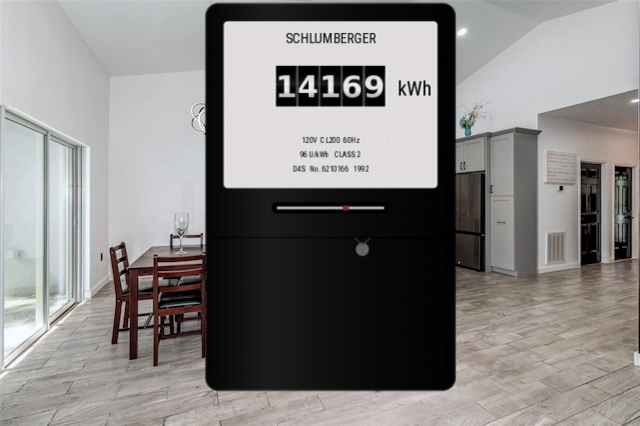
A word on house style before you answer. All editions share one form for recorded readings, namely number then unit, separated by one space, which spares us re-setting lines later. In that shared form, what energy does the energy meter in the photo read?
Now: 14169 kWh
